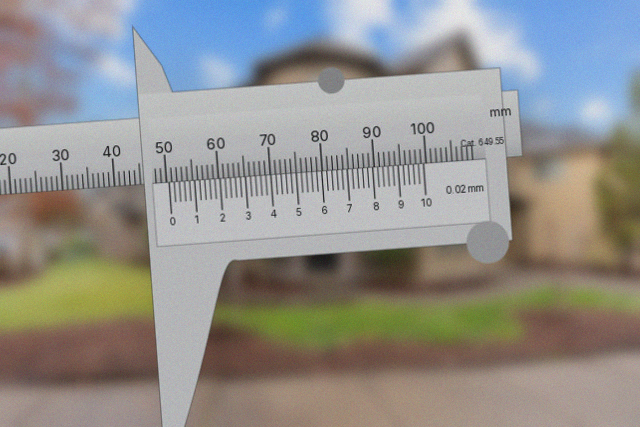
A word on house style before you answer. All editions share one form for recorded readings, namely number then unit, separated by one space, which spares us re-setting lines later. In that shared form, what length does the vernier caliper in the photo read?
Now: 50.5 mm
